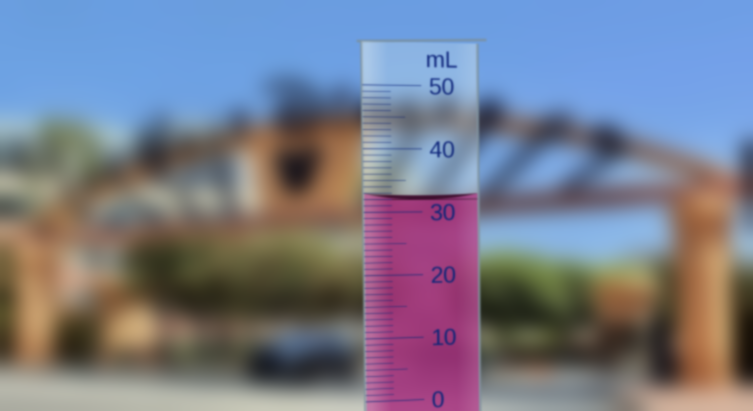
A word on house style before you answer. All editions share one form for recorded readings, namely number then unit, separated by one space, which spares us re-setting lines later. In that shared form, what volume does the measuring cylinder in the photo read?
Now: 32 mL
